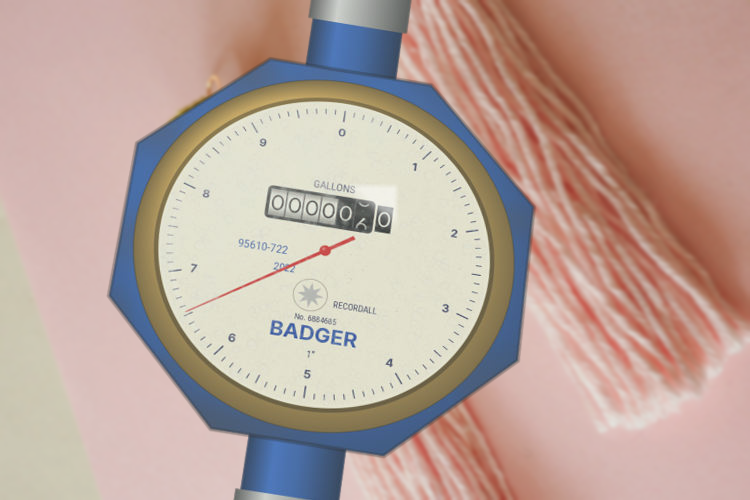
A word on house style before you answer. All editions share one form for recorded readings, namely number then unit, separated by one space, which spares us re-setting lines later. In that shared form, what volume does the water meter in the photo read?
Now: 56.5 gal
